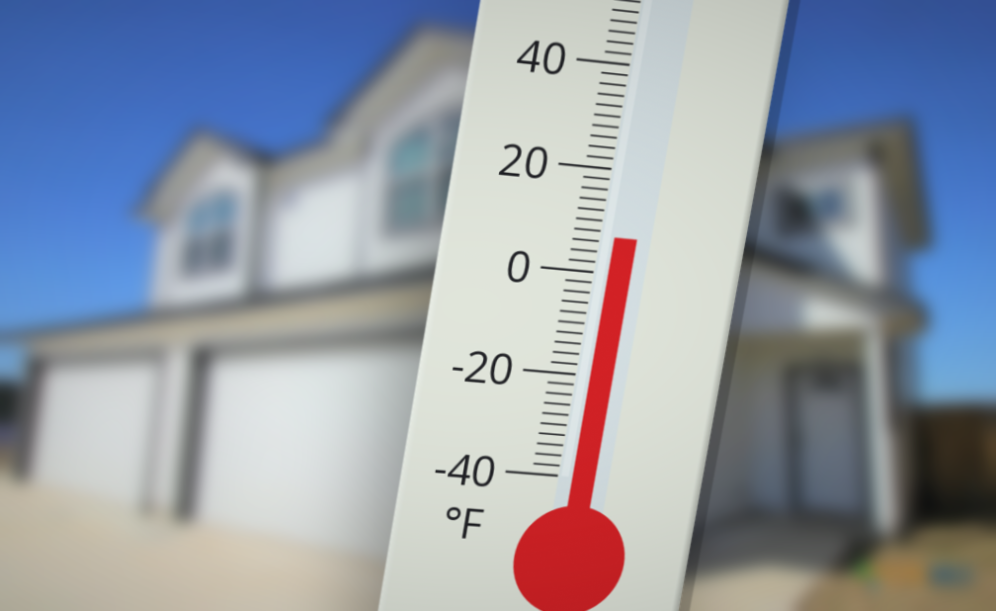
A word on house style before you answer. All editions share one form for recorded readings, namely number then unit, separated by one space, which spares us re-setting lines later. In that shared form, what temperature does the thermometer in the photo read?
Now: 7 °F
